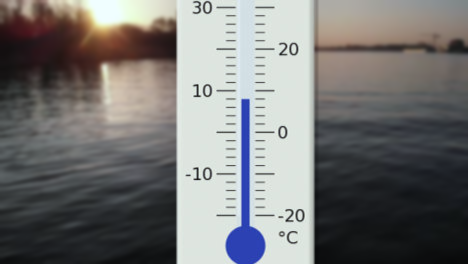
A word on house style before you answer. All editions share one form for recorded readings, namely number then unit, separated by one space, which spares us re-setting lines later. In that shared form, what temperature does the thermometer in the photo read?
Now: 8 °C
